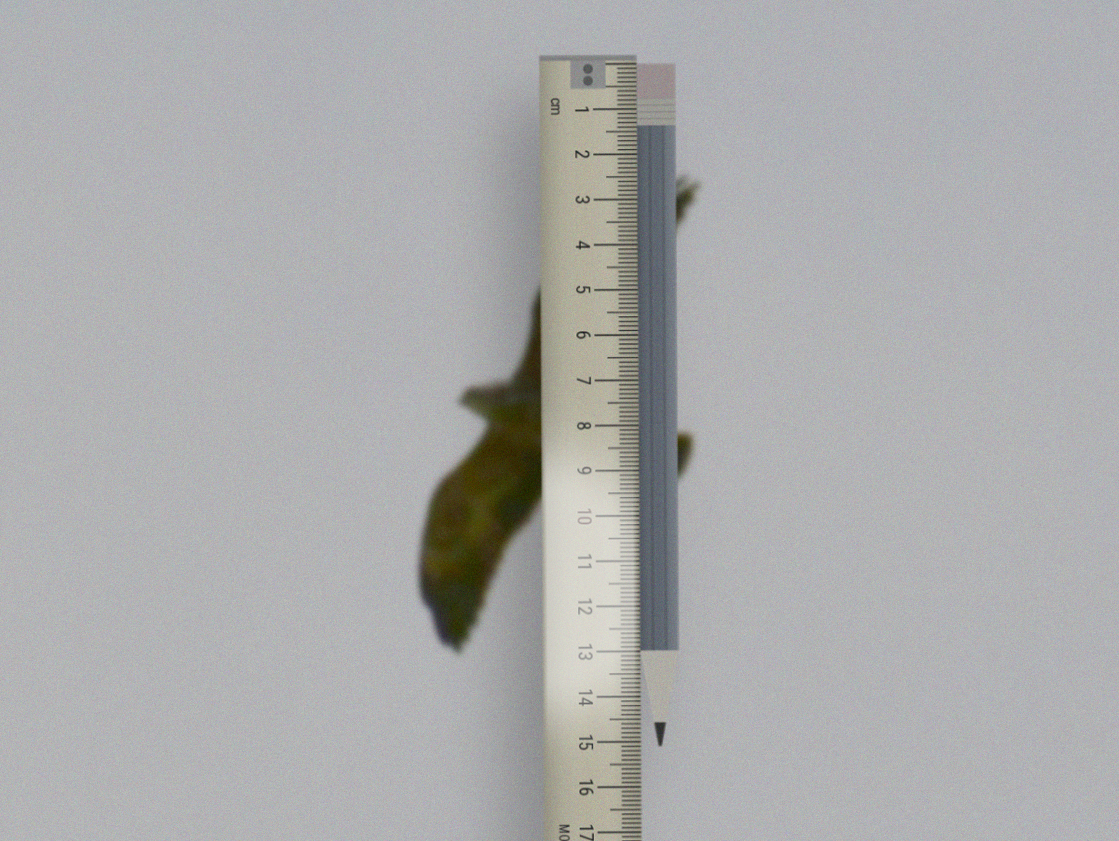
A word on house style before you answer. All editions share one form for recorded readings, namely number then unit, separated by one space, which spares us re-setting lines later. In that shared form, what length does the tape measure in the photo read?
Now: 15.1 cm
